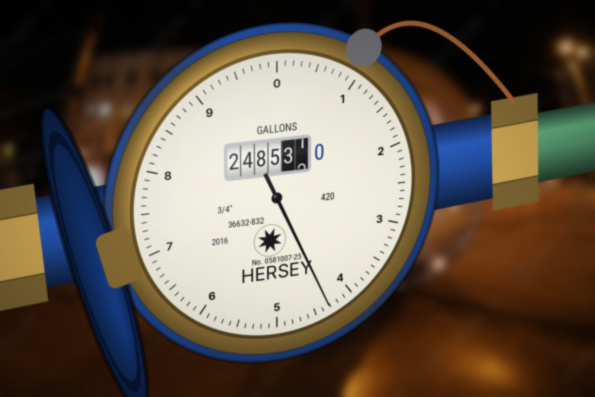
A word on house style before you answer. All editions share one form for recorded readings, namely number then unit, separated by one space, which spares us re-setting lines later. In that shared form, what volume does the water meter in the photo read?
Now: 2485314.3 gal
